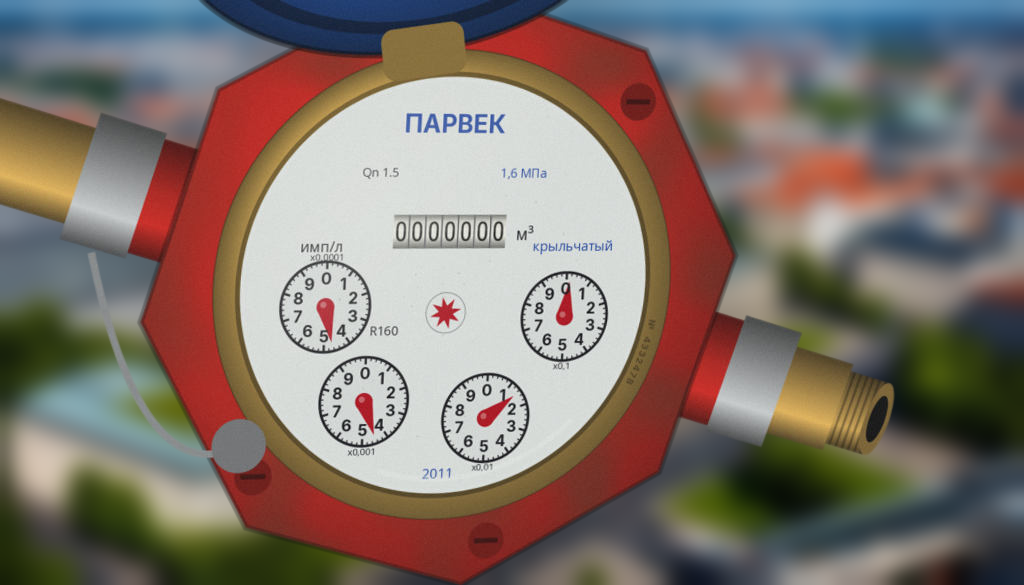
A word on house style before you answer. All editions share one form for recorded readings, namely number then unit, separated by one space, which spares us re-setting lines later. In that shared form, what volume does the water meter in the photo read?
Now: 0.0144 m³
